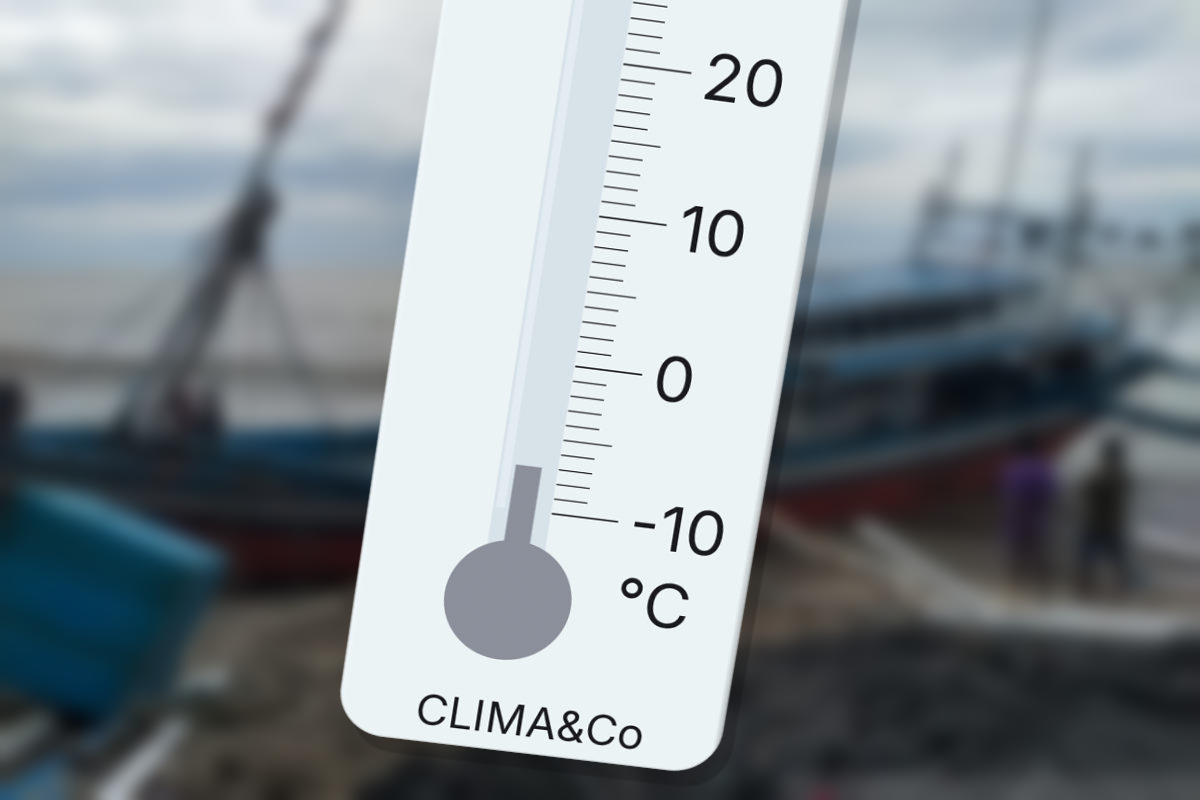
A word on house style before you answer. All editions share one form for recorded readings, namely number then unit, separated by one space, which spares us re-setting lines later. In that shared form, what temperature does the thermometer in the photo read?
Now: -7 °C
